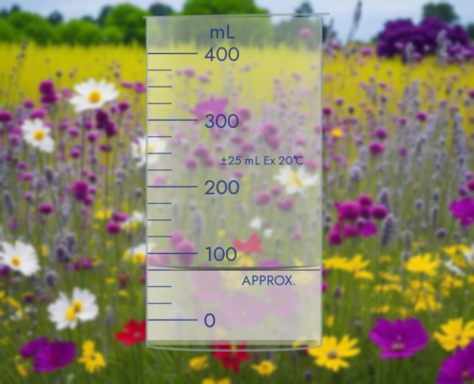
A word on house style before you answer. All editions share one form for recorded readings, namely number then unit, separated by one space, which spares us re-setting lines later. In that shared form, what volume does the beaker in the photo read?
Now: 75 mL
